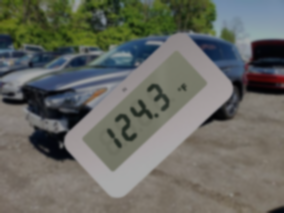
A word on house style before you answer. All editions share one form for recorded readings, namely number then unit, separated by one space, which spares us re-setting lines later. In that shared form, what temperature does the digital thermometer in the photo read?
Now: 124.3 °F
